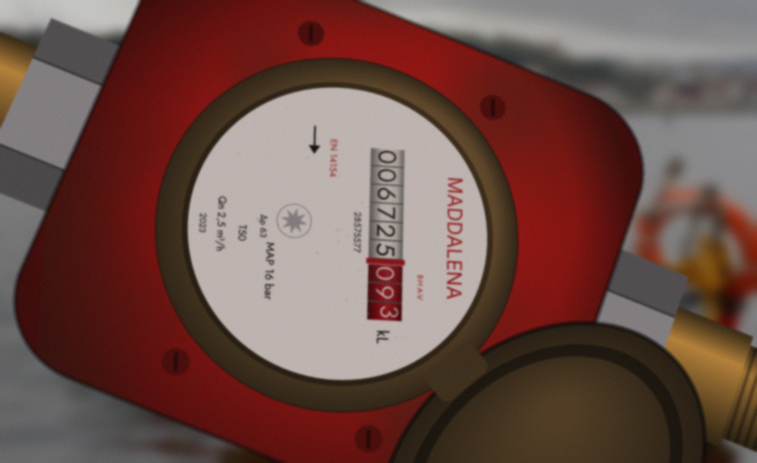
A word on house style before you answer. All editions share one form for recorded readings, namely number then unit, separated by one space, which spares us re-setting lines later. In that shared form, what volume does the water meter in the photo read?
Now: 6725.093 kL
